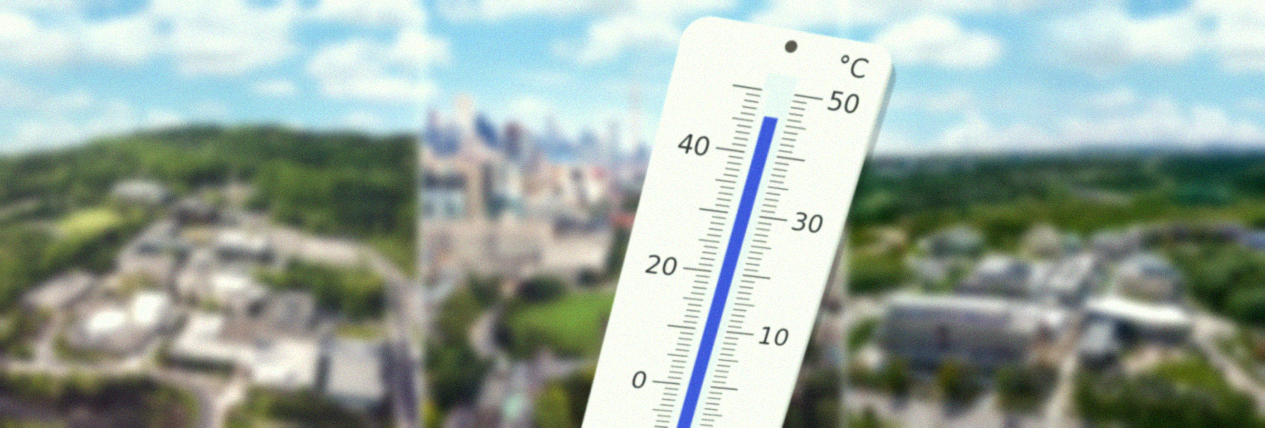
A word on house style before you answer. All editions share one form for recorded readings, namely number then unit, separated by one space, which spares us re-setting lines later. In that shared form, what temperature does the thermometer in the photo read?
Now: 46 °C
